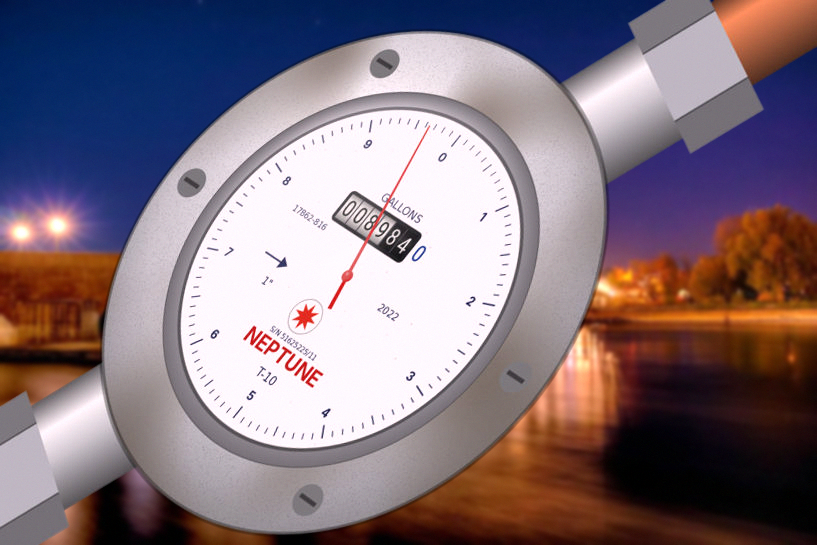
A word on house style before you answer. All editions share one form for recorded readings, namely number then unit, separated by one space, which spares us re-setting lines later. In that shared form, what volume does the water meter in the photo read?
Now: 89839.6 gal
